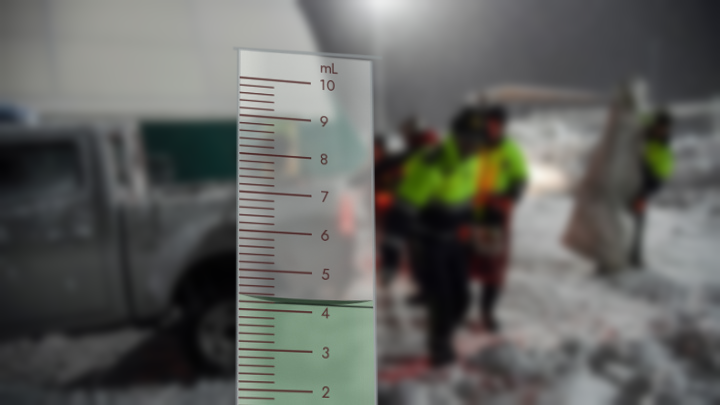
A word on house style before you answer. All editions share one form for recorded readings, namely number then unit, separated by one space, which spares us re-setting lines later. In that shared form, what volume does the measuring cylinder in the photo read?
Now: 4.2 mL
